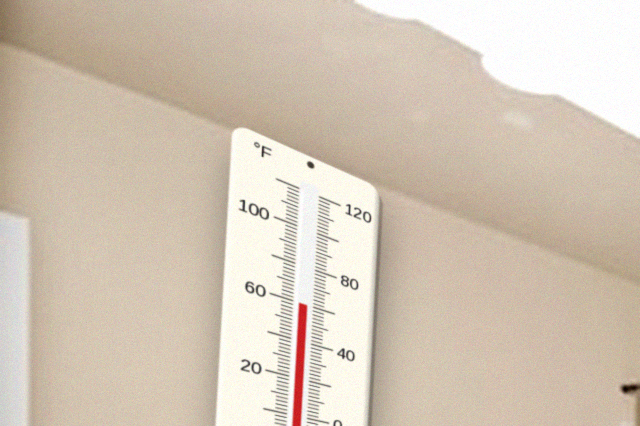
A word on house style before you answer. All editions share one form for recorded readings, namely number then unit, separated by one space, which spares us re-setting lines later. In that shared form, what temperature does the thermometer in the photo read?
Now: 60 °F
